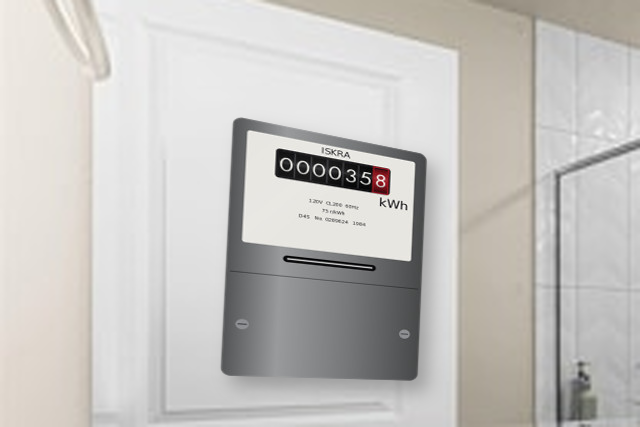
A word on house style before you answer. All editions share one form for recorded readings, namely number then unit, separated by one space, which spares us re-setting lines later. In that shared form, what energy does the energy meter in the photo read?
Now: 35.8 kWh
